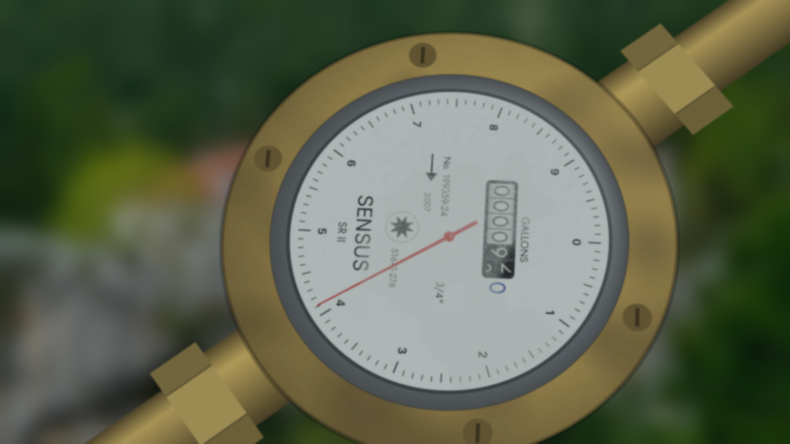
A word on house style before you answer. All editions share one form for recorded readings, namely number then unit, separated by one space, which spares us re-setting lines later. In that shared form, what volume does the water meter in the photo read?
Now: 924.1 gal
